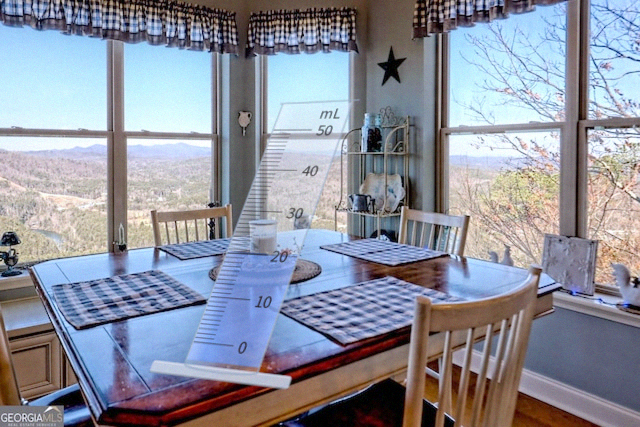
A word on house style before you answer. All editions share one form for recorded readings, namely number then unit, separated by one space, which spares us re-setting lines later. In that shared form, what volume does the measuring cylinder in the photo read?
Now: 20 mL
